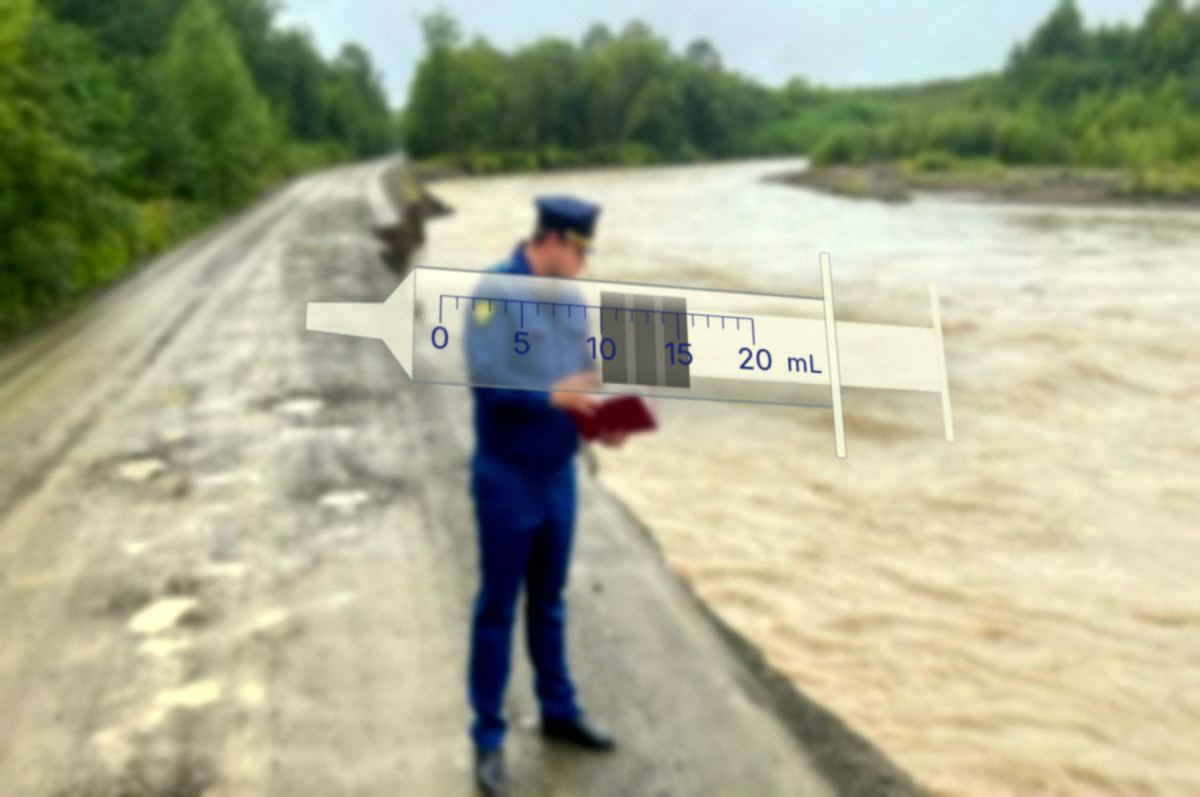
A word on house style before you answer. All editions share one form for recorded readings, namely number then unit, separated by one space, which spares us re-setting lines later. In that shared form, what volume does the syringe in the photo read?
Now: 10 mL
